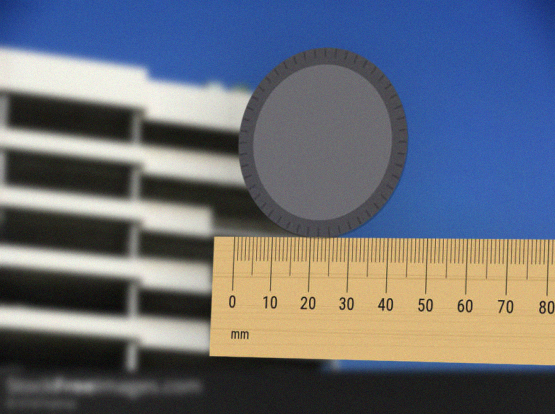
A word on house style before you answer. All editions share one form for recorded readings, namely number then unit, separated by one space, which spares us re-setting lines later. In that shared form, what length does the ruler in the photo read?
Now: 44 mm
